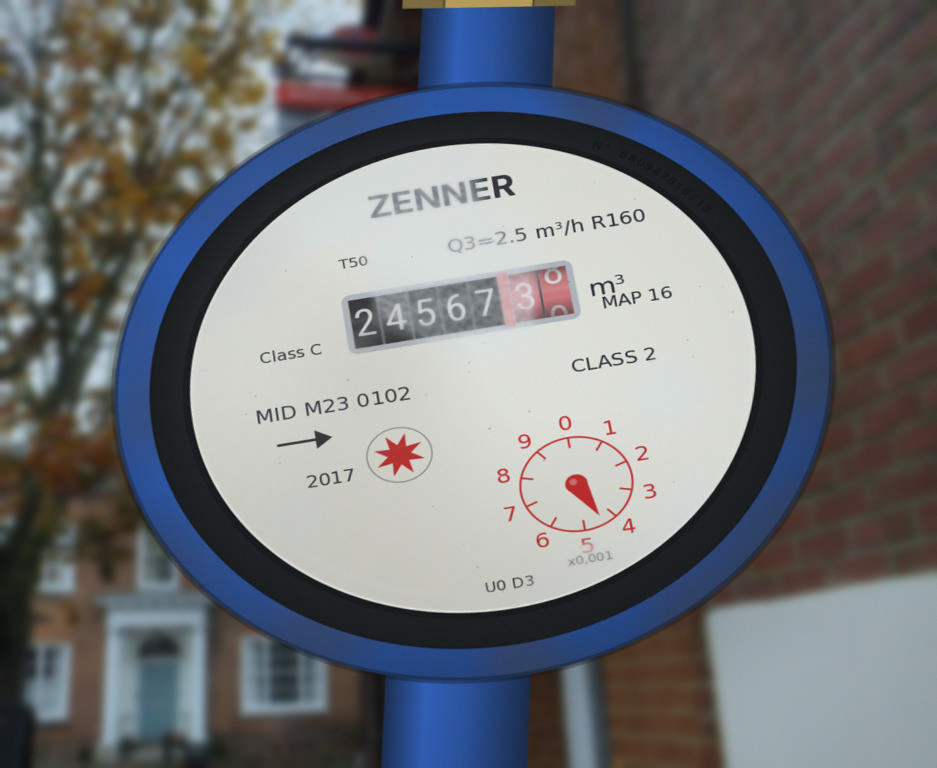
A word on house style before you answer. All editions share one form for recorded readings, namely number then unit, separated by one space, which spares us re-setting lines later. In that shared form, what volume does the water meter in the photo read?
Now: 24567.384 m³
